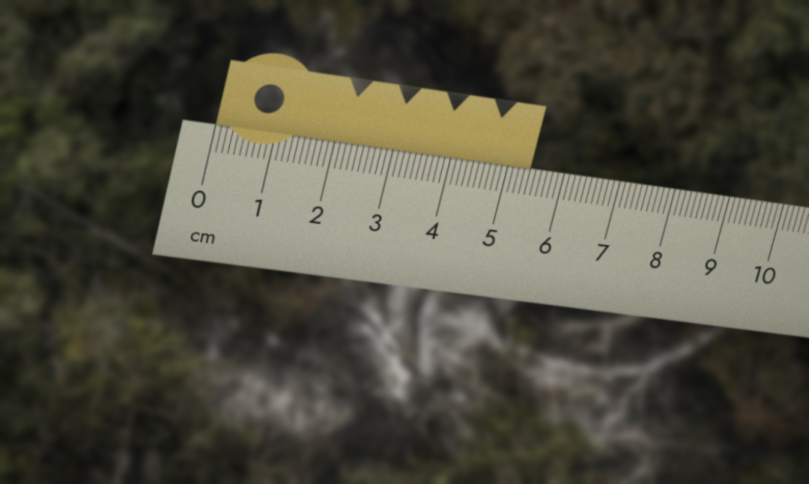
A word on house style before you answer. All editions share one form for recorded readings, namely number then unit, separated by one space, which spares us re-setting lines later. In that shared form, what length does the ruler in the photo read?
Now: 5.4 cm
